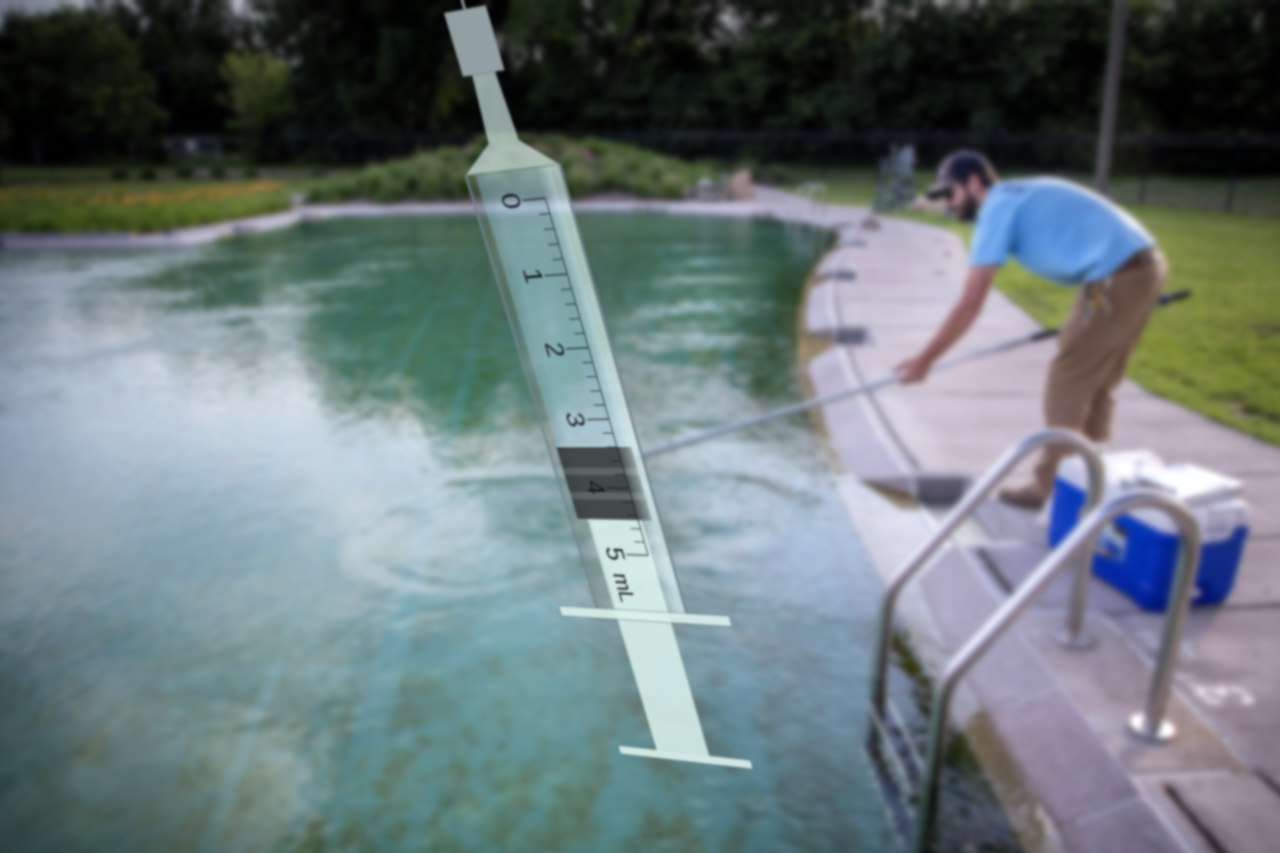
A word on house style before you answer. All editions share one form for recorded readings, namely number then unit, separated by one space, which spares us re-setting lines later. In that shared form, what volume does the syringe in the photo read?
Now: 3.4 mL
